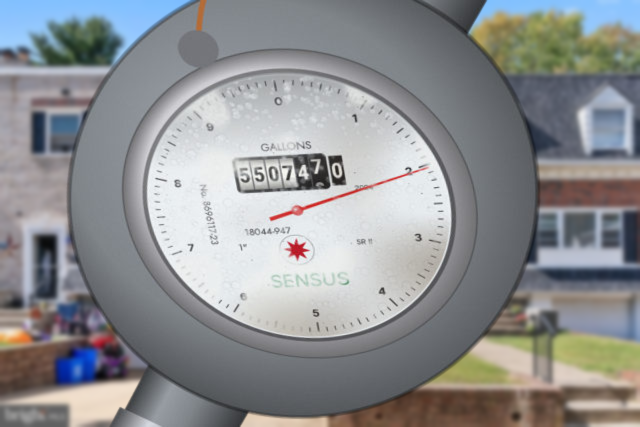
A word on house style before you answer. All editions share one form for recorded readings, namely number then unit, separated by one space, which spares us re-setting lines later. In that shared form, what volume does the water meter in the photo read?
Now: 5507472.0 gal
